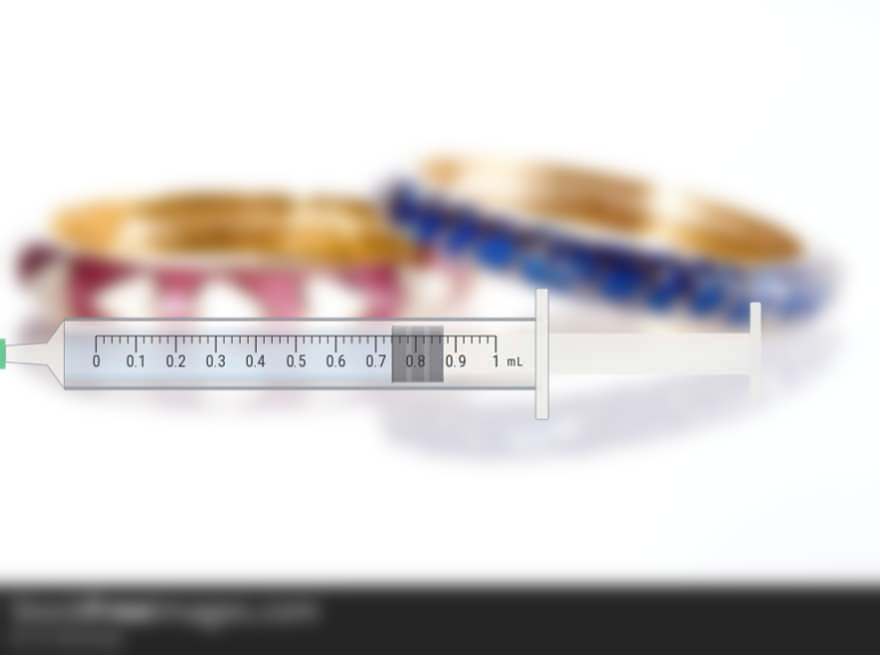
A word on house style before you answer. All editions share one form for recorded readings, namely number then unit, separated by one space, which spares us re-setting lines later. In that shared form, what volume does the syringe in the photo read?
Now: 0.74 mL
